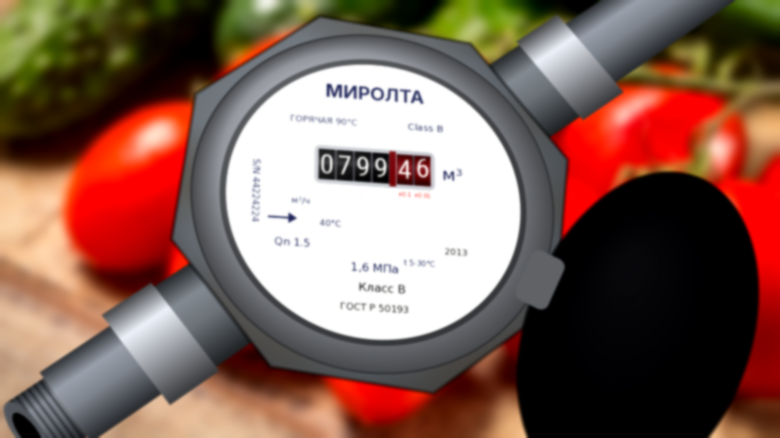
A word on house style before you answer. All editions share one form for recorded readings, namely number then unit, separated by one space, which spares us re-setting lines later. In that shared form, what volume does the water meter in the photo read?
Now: 799.46 m³
